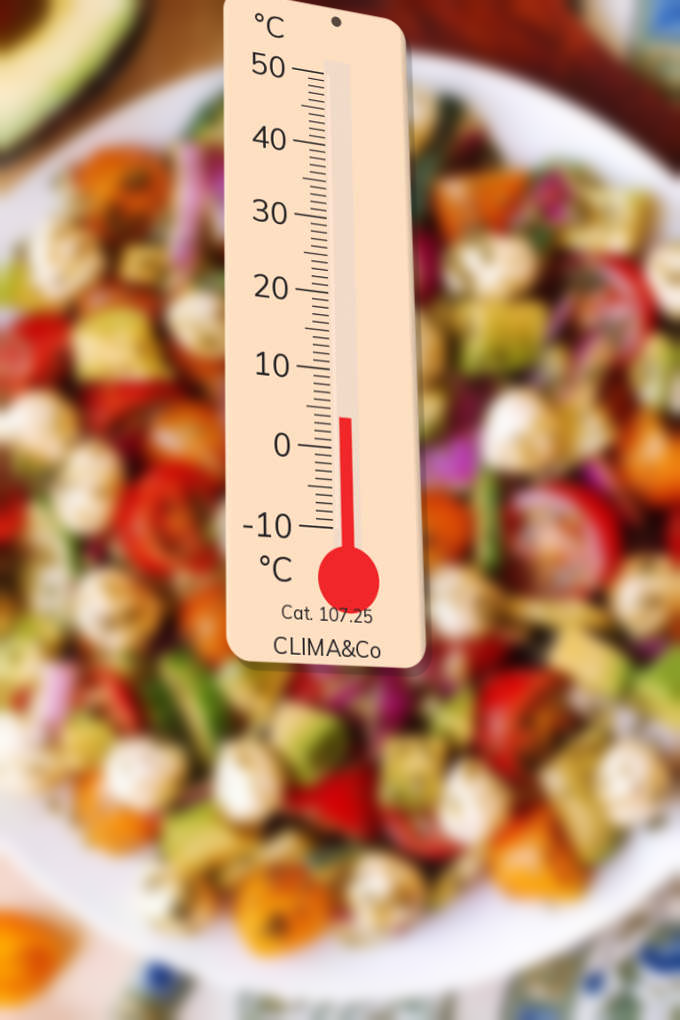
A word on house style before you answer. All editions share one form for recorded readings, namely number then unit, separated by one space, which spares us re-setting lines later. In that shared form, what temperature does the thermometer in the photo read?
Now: 4 °C
